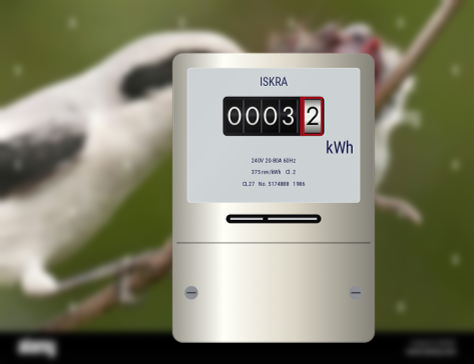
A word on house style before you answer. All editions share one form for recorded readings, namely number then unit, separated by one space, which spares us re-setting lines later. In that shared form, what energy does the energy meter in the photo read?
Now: 3.2 kWh
